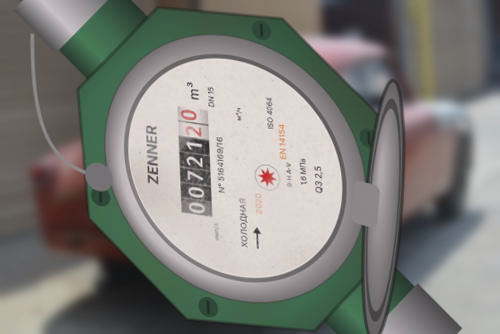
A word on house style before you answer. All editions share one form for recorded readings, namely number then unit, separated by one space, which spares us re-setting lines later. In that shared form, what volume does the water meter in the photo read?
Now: 721.20 m³
